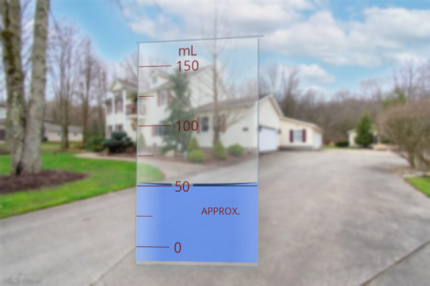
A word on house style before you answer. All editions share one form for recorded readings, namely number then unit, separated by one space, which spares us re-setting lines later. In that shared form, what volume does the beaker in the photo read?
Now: 50 mL
